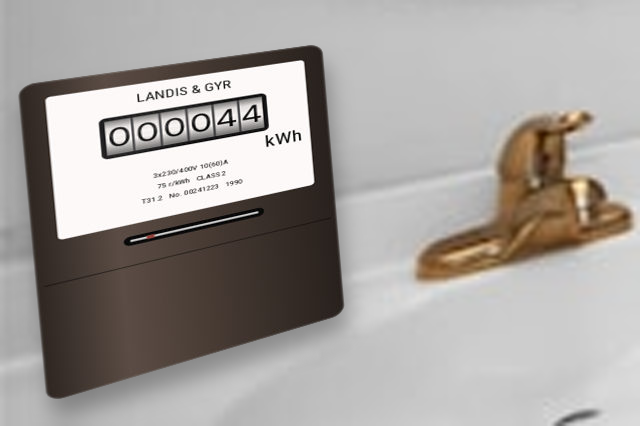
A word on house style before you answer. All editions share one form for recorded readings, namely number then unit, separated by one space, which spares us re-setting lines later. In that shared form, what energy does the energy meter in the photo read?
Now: 44 kWh
